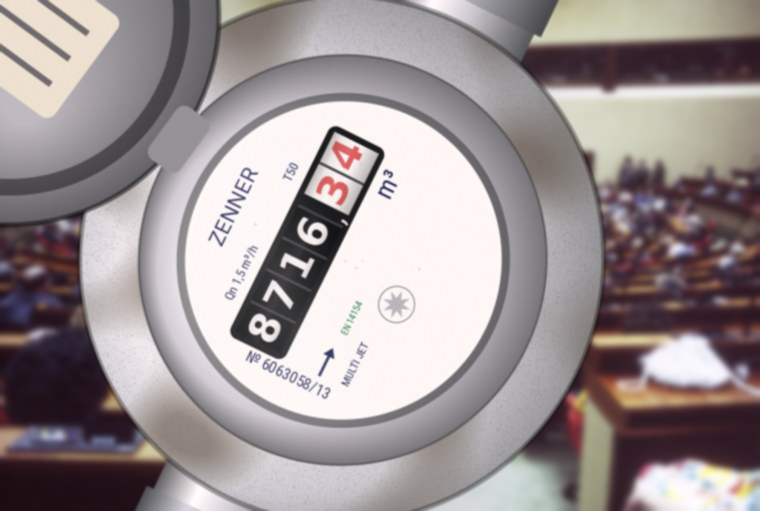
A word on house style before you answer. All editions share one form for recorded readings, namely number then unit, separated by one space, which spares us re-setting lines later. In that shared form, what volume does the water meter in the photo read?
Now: 8716.34 m³
